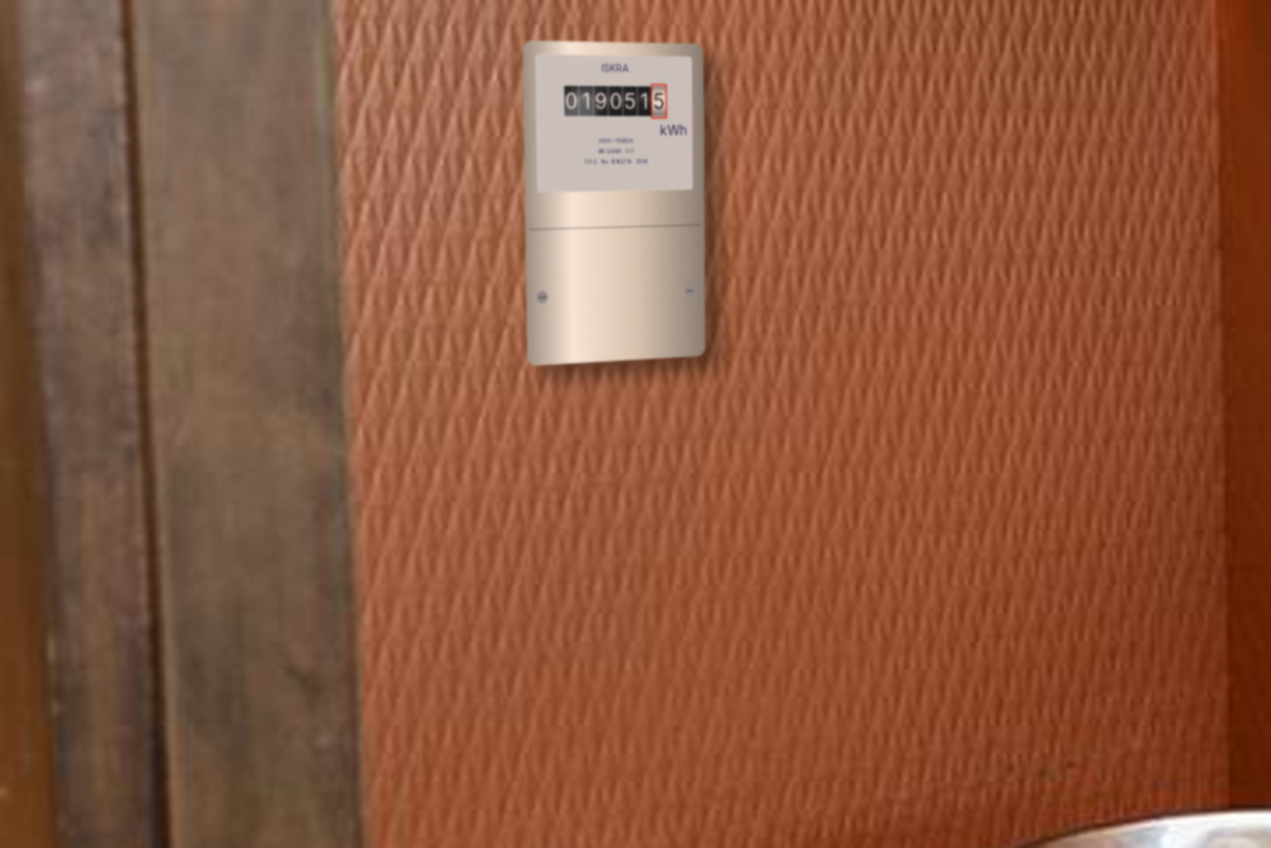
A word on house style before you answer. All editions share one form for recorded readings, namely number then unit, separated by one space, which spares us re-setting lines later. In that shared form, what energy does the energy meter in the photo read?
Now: 19051.5 kWh
